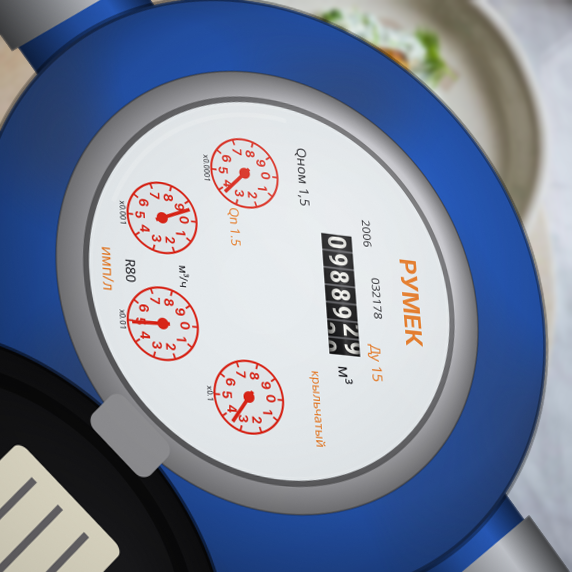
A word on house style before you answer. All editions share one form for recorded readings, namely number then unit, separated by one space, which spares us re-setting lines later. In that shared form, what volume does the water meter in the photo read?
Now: 988929.3493 m³
